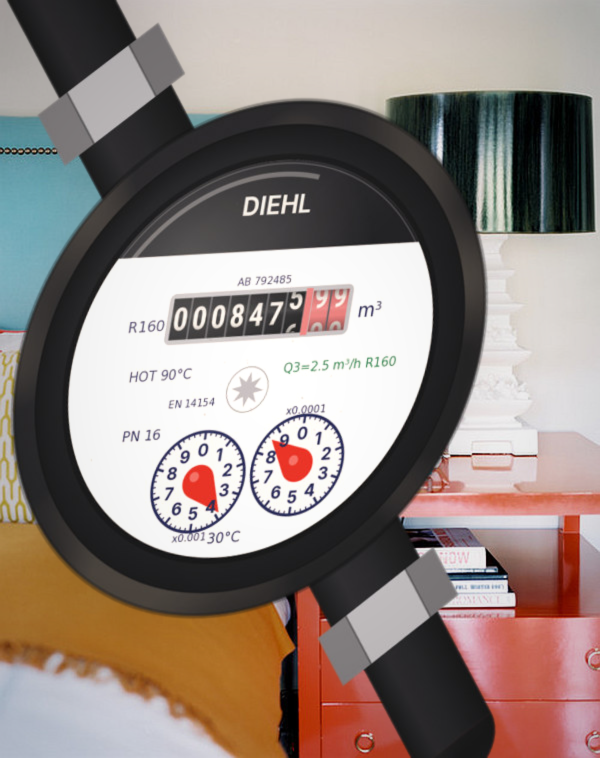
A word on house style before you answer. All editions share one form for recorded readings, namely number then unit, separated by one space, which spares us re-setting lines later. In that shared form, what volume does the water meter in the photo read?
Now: 8475.9938 m³
